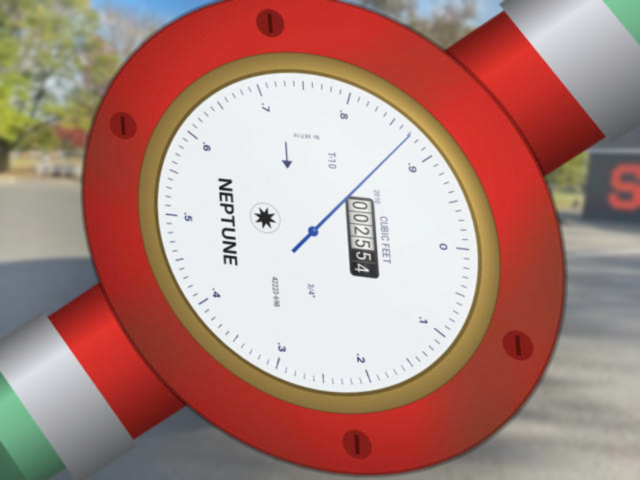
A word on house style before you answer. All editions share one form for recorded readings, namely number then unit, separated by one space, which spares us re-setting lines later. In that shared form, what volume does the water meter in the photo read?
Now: 2553.87 ft³
